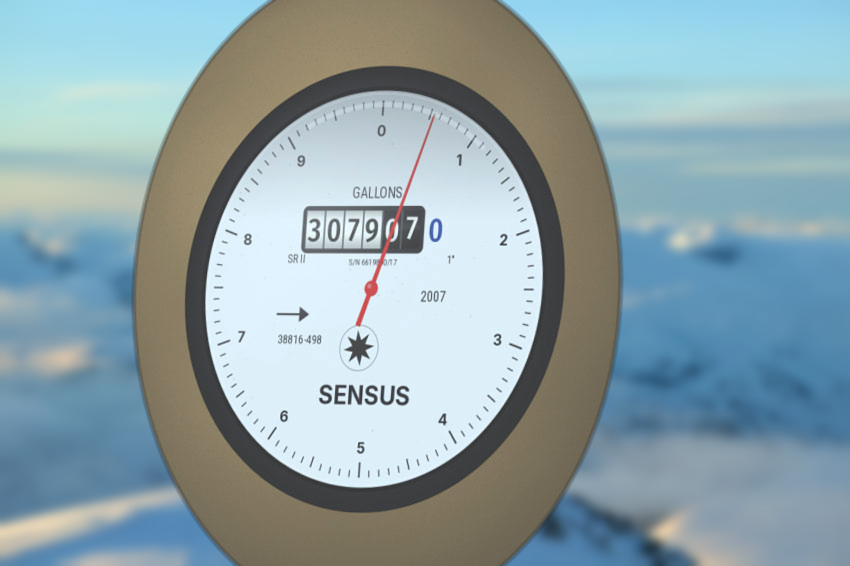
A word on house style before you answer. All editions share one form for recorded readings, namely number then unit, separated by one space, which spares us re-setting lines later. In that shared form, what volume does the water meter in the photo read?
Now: 3079070.5 gal
